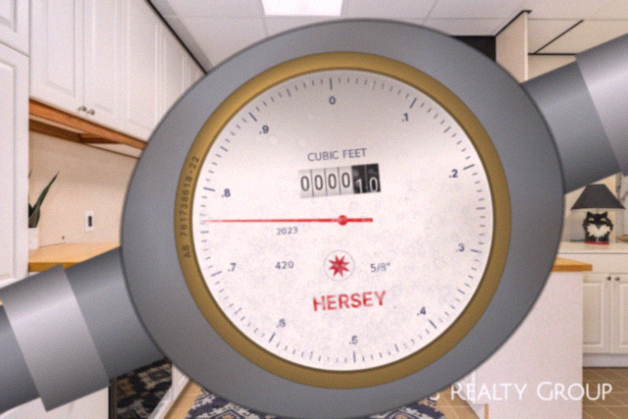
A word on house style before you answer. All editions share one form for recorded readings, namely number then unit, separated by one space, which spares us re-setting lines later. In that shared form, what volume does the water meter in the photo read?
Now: 9.76 ft³
